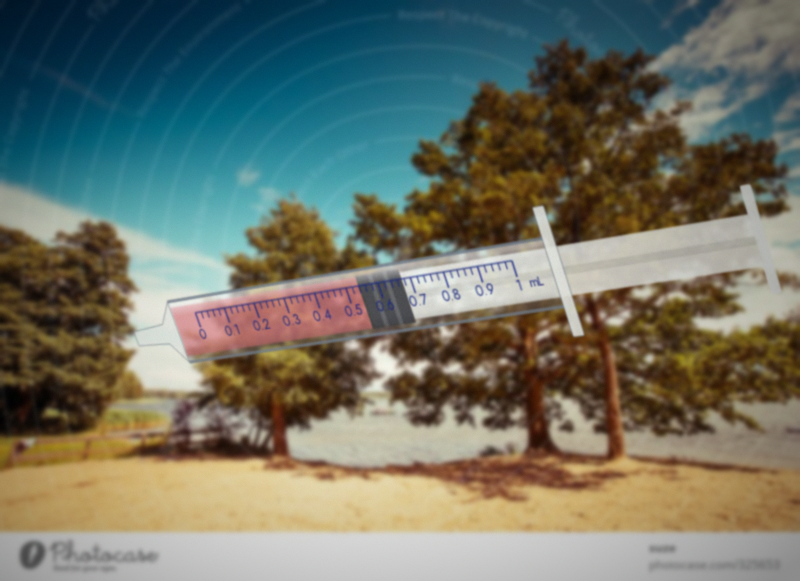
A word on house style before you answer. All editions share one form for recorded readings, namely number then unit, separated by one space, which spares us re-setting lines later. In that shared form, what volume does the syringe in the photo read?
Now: 0.54 mL
